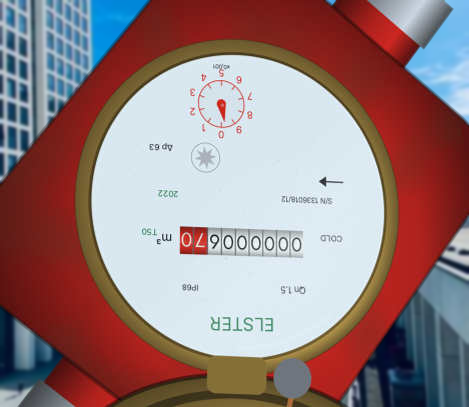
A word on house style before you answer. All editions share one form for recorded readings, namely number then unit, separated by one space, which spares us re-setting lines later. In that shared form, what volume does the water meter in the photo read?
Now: 6.699 m³
